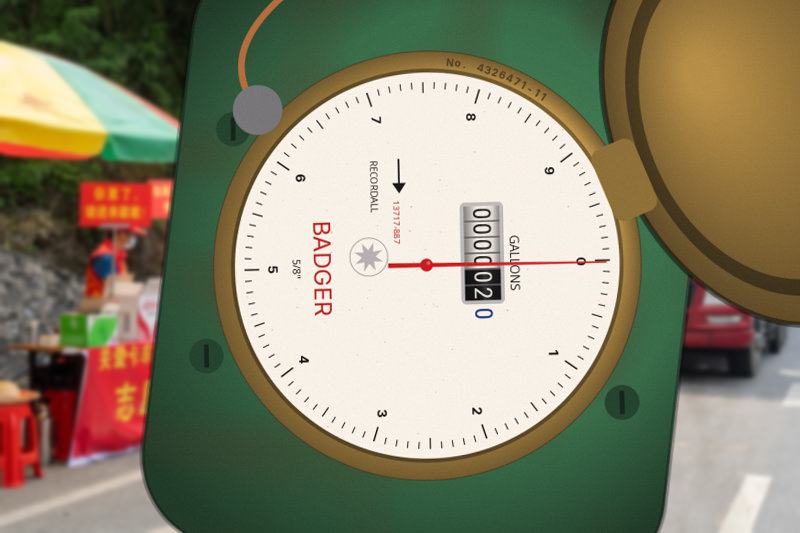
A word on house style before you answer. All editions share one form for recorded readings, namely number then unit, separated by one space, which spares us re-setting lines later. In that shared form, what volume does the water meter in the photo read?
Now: 20.0 gal
